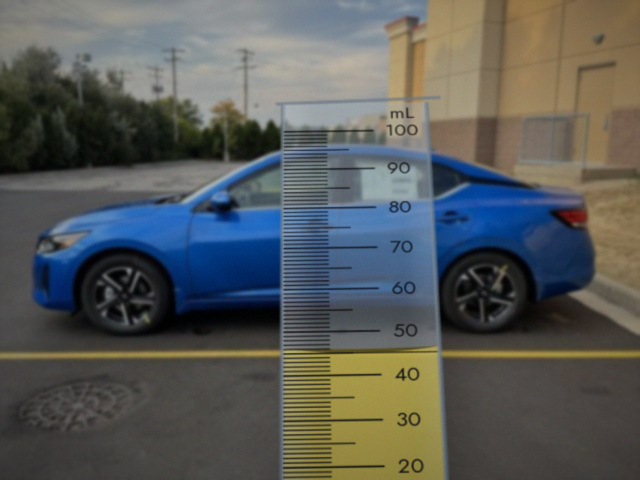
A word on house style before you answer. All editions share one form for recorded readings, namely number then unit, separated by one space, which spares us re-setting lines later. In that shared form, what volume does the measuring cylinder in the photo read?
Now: 45 mL
